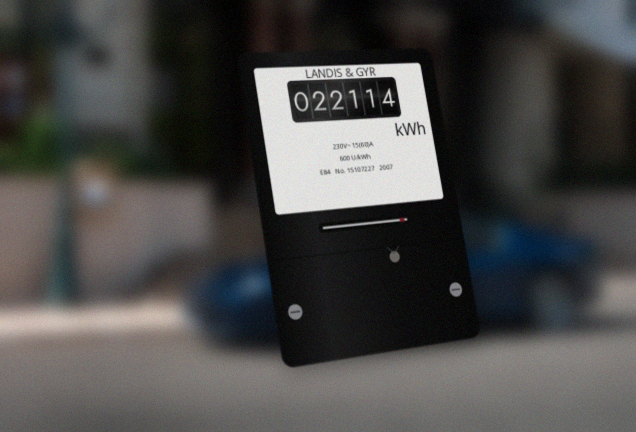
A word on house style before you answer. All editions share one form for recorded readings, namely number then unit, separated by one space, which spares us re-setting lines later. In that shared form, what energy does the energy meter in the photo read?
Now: 22114 kWh
